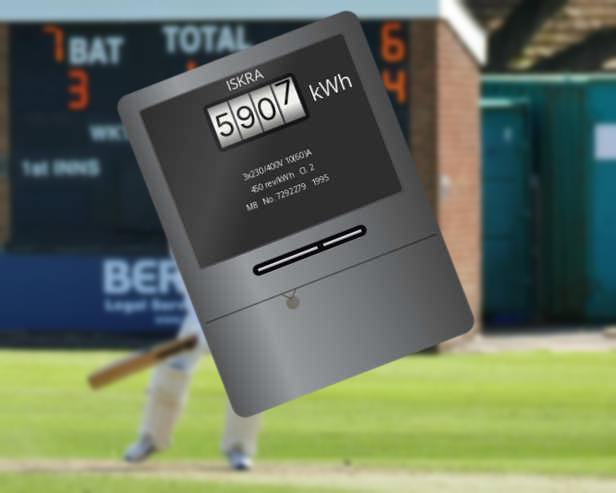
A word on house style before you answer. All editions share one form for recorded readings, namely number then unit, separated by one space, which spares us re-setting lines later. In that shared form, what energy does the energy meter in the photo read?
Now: 5907 kWh
